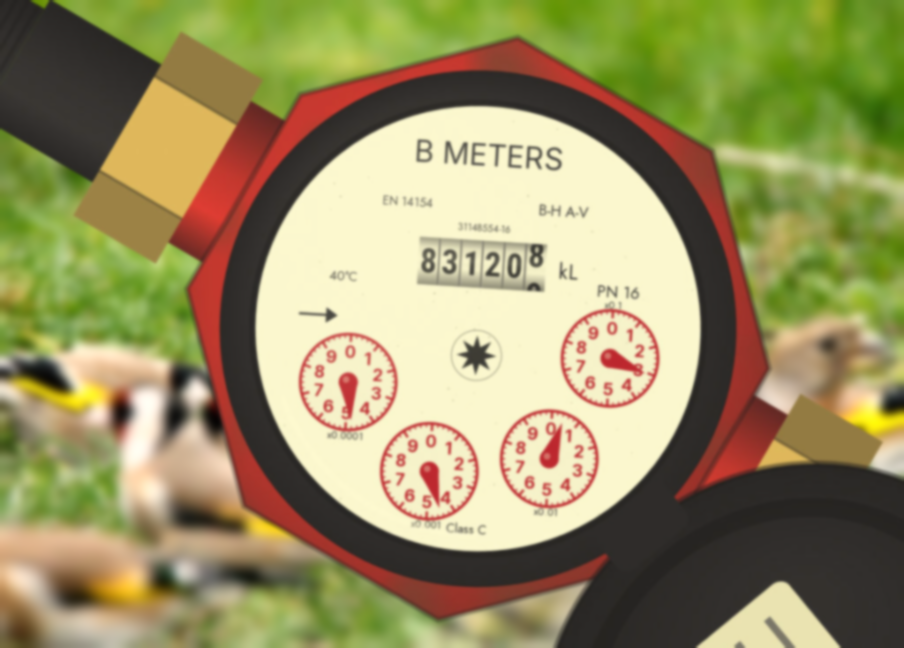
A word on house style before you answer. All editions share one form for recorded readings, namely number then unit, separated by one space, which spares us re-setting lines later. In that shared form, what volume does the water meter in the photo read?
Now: 831208.3044 kL
